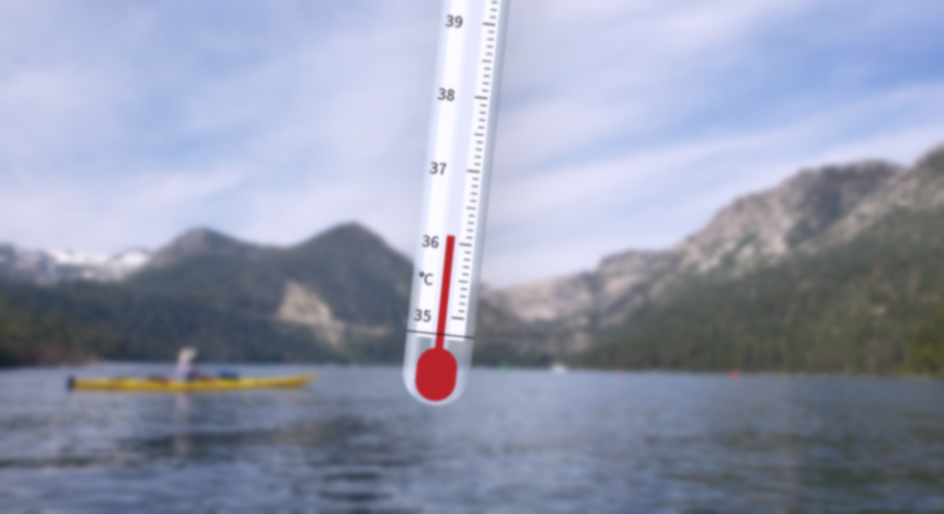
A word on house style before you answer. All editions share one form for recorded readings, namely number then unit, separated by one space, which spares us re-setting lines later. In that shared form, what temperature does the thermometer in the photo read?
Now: 36.1 °C
